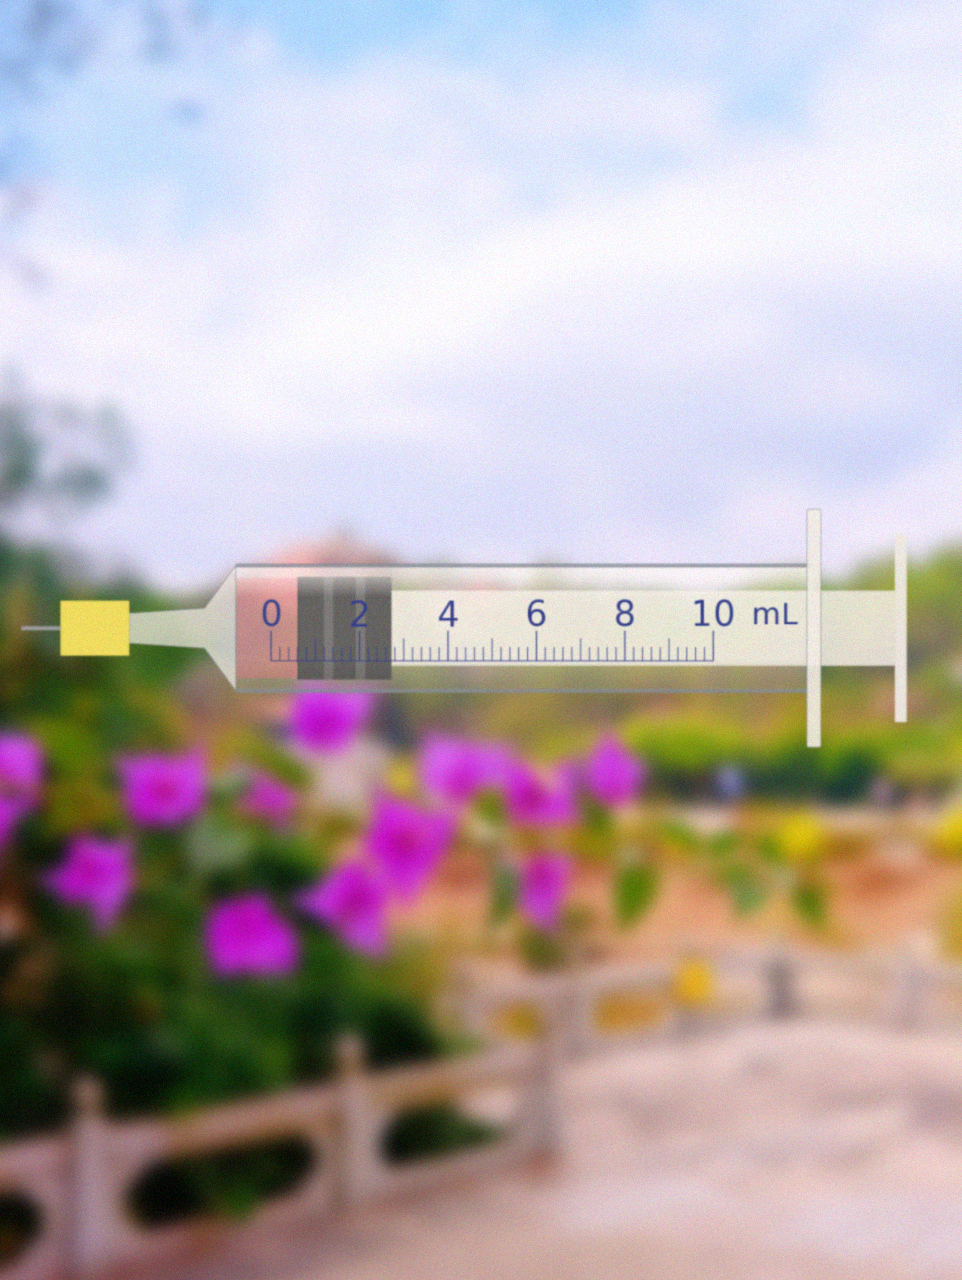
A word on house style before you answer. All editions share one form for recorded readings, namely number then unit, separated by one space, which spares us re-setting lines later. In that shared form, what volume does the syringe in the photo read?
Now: 0.6 mL
